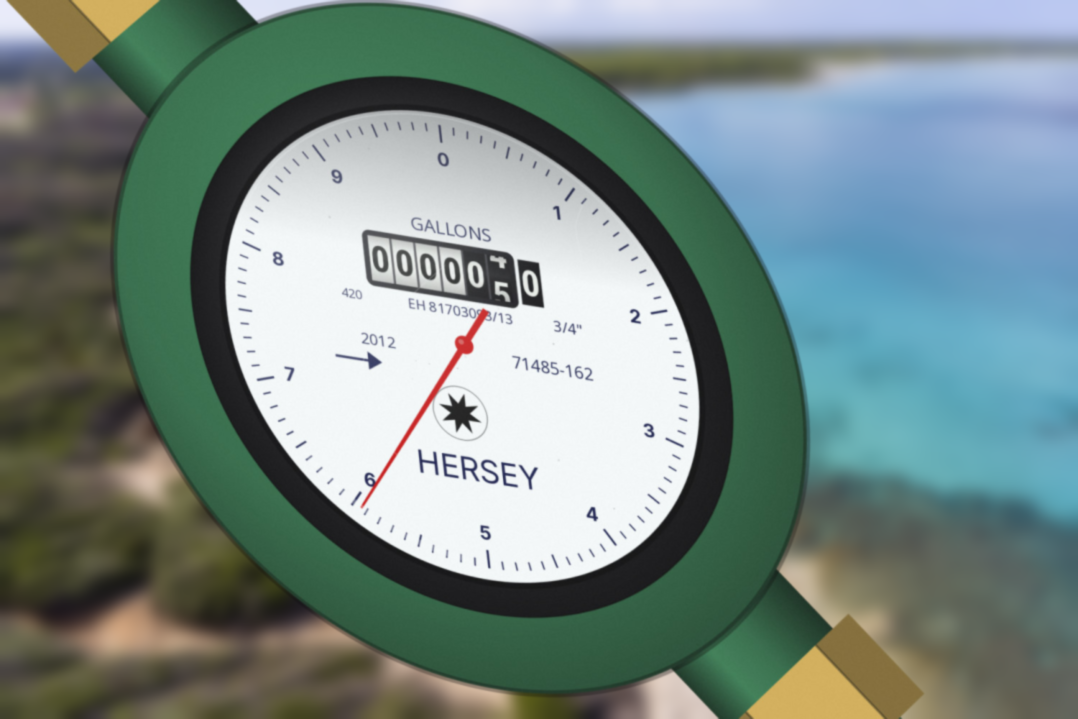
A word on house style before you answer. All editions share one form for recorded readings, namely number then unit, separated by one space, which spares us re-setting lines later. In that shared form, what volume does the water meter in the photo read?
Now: 45.9 gal
